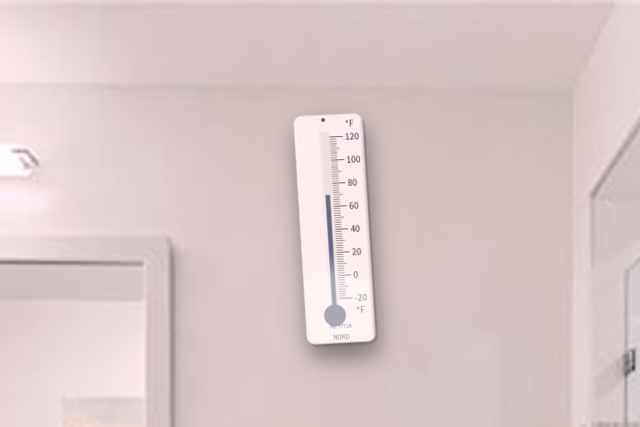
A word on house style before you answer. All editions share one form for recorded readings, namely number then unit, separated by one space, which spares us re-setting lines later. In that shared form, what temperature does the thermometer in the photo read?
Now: 70 °F
